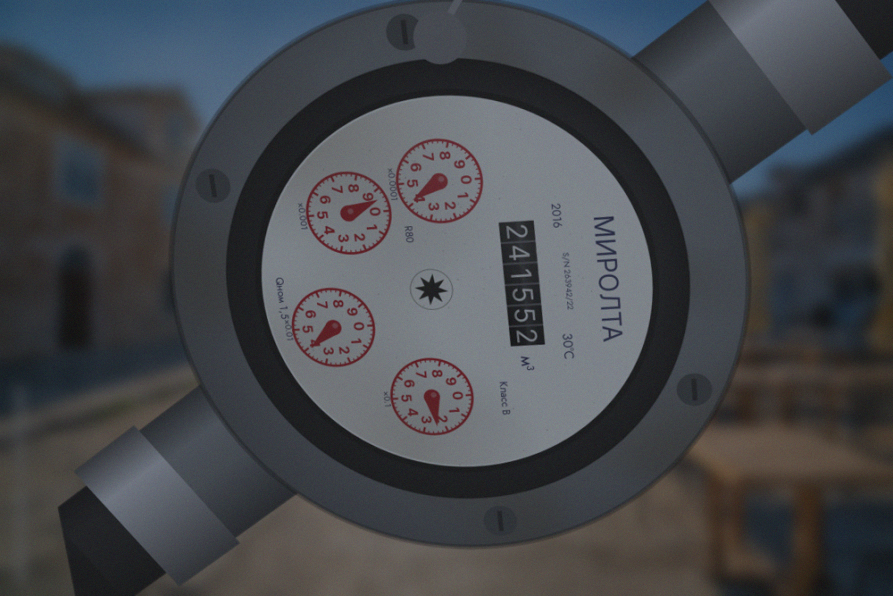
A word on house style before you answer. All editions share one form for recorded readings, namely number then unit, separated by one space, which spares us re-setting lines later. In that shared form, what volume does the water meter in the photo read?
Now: 241552.2394 m³
